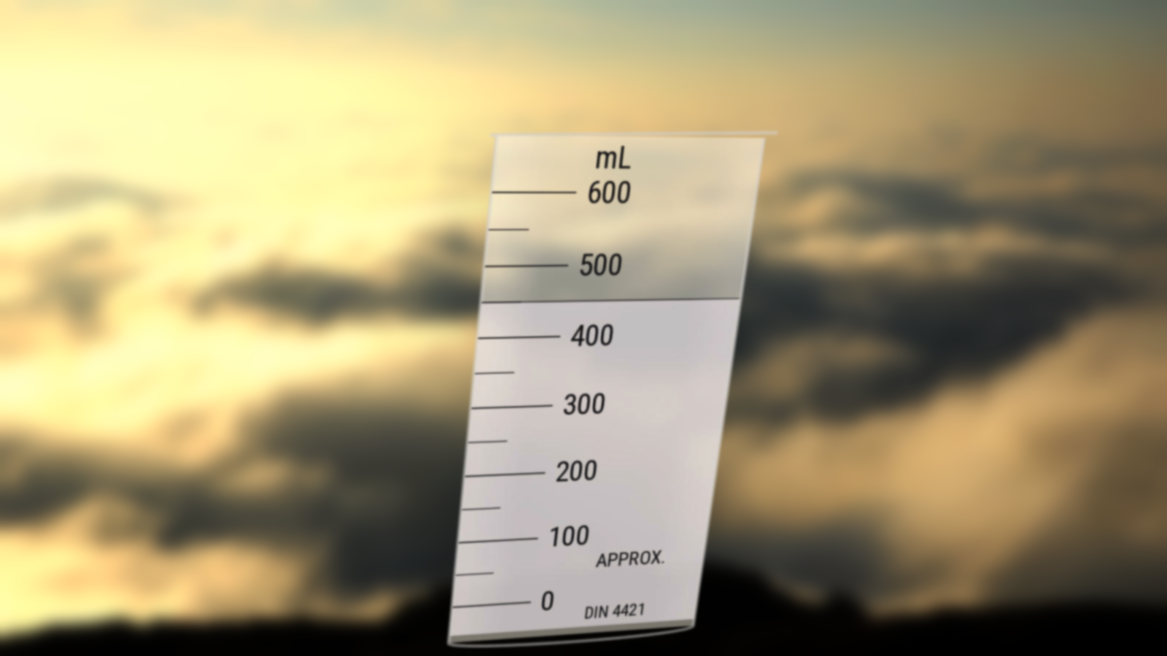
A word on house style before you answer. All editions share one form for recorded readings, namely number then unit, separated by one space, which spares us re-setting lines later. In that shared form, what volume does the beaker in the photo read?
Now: 450 mL
